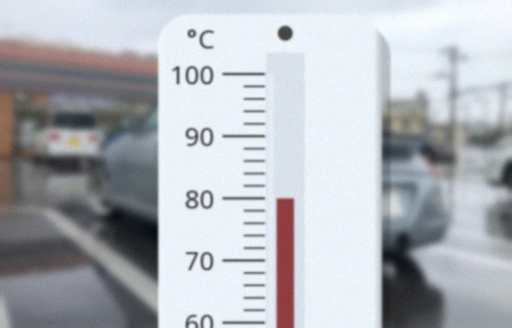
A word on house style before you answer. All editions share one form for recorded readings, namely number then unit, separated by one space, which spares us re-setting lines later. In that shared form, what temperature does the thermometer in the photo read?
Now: 80 °C
